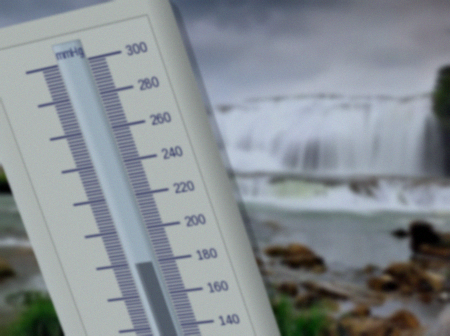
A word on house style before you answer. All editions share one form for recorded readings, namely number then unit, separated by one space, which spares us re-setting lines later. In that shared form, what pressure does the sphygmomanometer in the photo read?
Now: 180 mmHg
